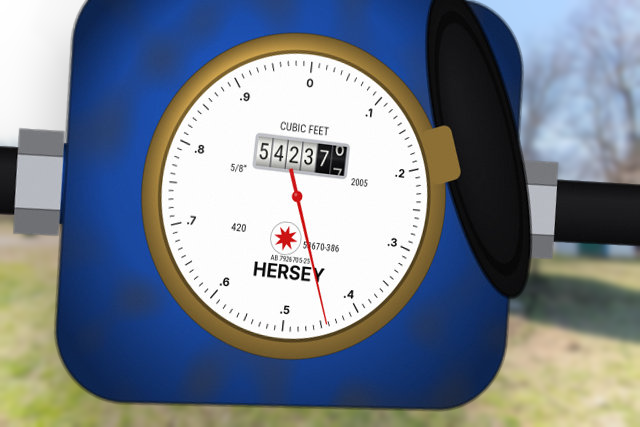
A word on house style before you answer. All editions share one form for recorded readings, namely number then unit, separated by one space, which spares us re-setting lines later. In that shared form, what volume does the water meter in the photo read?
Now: 542376.44 ft³
